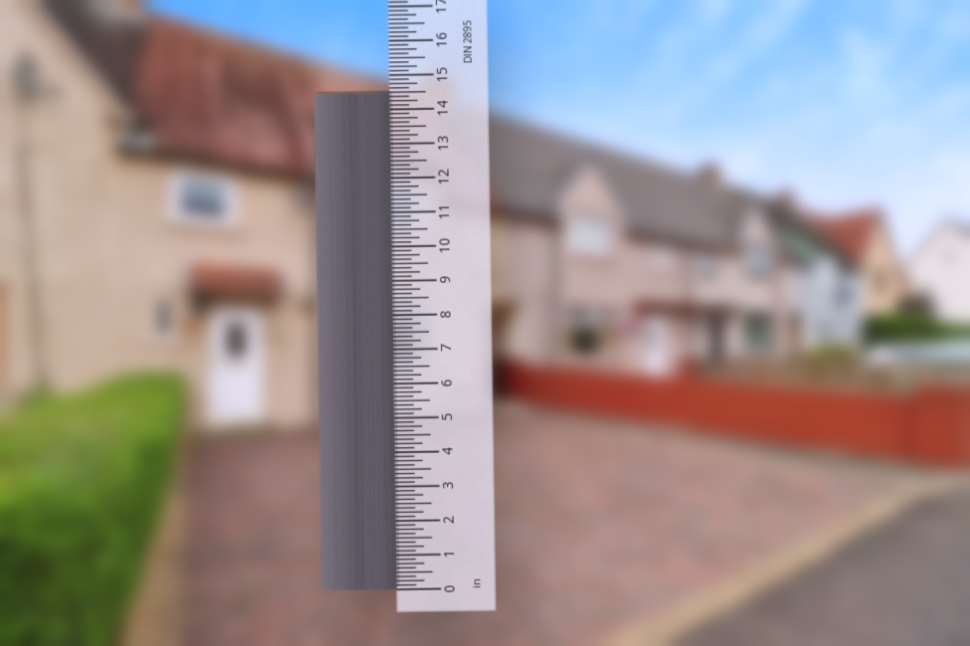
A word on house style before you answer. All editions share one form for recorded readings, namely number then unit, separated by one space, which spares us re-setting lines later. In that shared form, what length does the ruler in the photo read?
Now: 14.5 in
